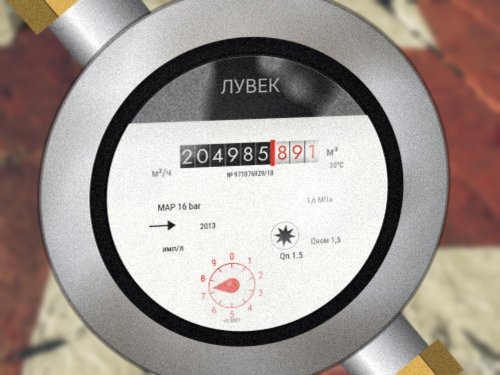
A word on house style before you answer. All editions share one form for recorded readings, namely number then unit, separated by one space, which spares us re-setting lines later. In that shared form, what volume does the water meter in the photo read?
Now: 204985.8917 m³
